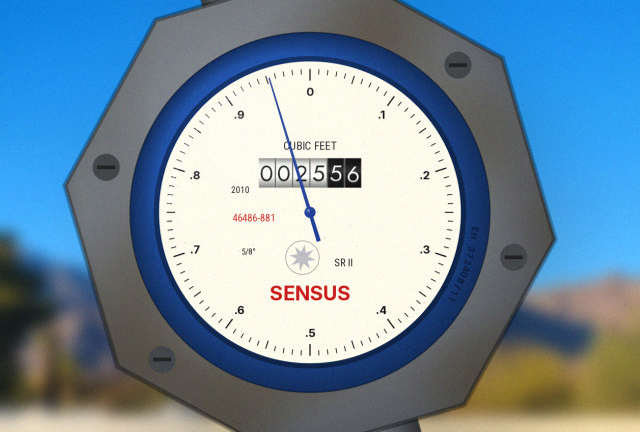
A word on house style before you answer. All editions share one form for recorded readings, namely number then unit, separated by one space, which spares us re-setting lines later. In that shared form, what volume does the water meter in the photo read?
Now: 2555.95 ft³
